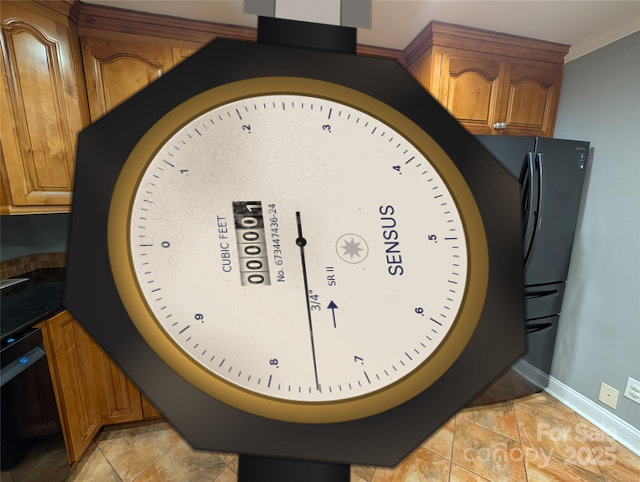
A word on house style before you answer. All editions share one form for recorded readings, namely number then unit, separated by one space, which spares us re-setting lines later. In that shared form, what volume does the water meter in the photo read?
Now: 0.75 ft³
